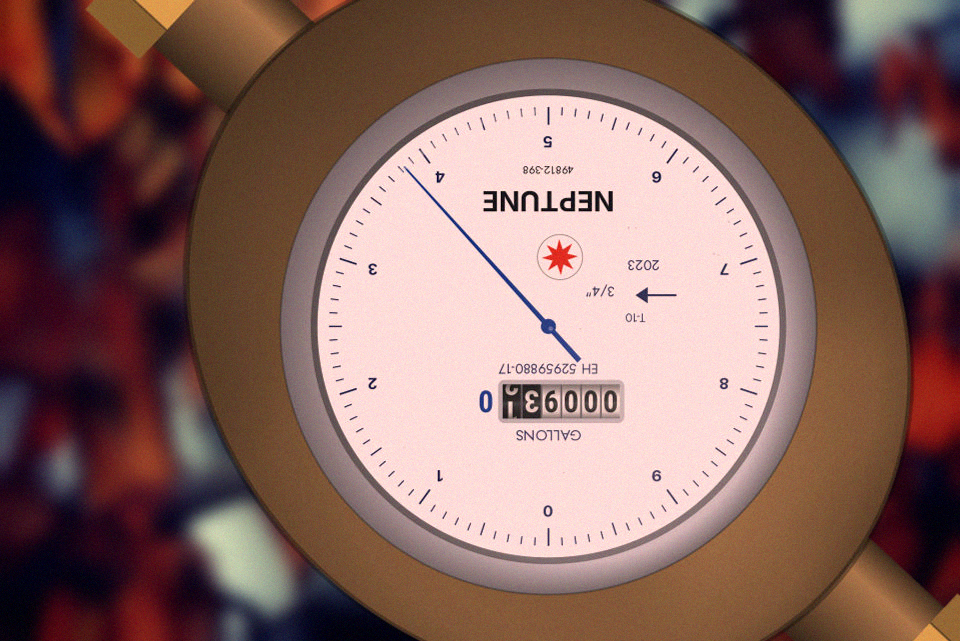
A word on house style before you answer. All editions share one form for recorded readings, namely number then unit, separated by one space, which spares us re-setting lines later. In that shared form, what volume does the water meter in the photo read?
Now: 9313.8 gal
